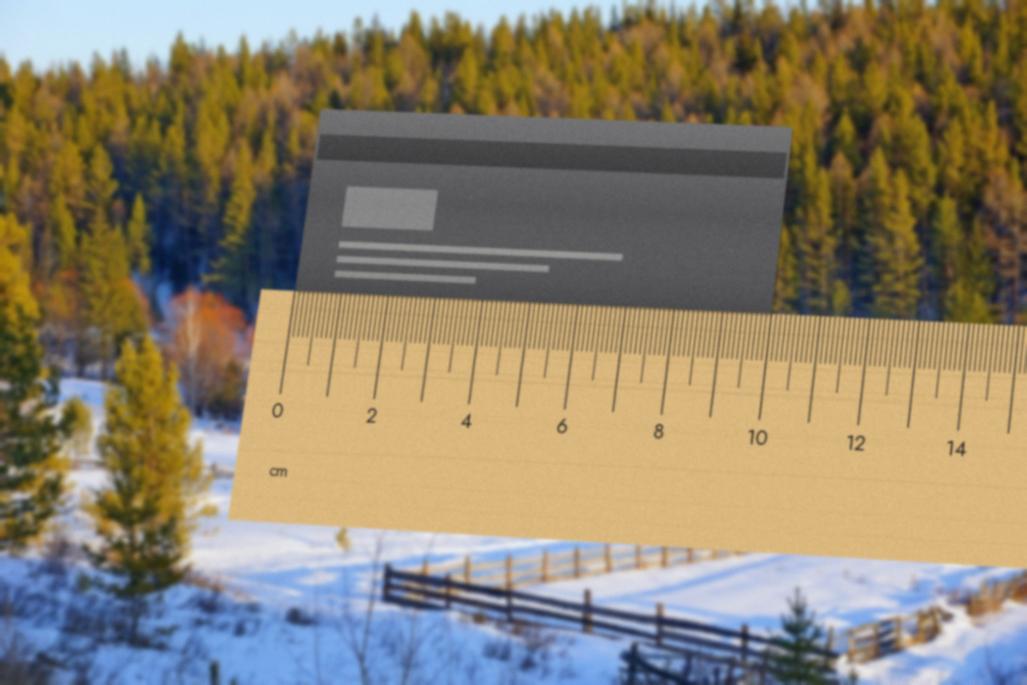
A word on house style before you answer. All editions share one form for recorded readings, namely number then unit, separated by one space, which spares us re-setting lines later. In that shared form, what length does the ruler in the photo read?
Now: 10 cm
